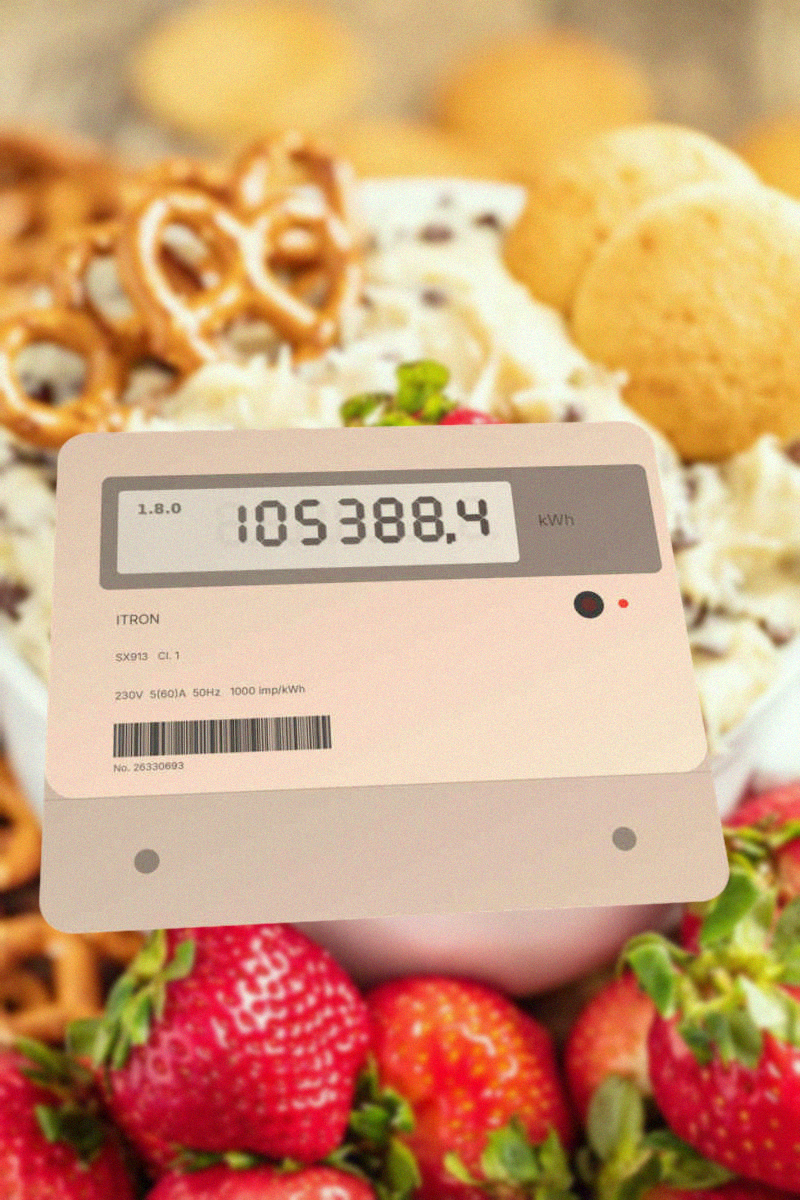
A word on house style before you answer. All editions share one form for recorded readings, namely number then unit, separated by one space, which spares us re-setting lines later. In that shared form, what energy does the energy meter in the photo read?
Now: 105388.4 kWh
